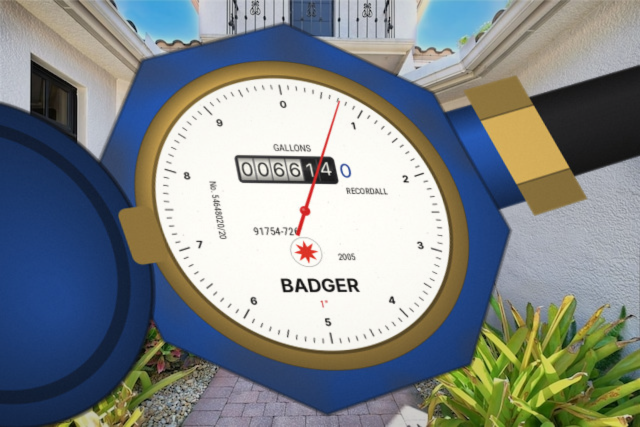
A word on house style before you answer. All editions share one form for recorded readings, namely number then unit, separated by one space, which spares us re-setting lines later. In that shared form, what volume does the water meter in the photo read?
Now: 66140.7 gal
